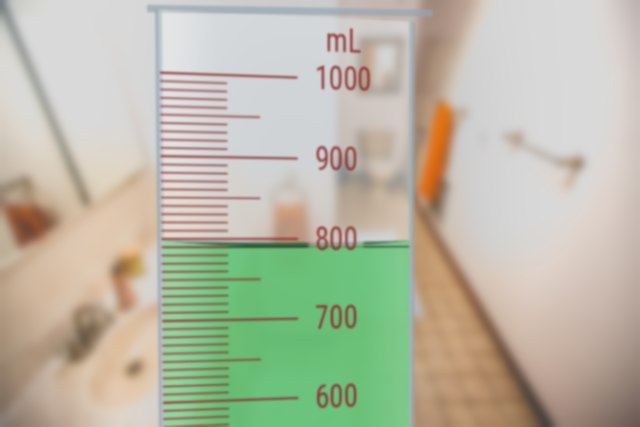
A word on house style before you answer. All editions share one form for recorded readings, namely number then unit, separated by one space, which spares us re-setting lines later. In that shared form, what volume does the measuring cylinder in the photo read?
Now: 790 mL
